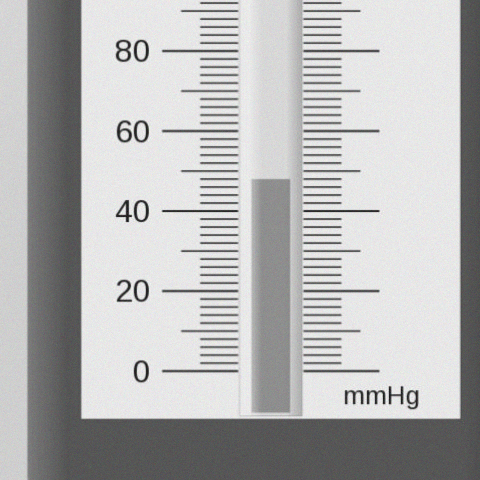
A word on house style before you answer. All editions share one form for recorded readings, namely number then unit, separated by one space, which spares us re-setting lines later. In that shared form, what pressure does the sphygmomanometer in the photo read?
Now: 48 mmHg
